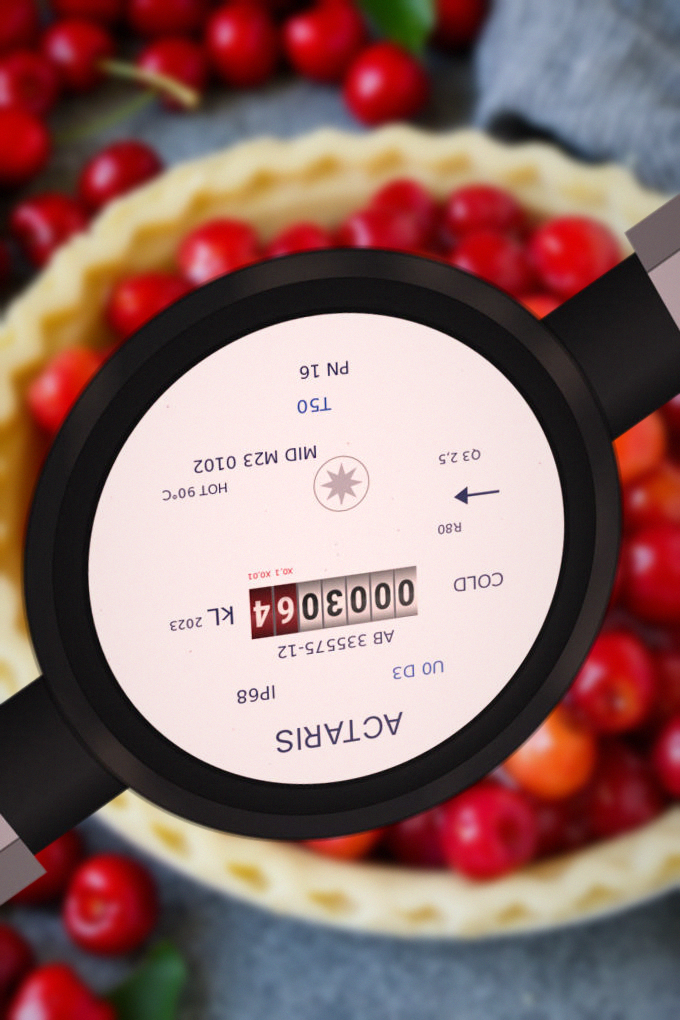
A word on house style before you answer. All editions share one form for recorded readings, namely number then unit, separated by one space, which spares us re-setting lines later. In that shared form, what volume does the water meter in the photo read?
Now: 30.64 kL
